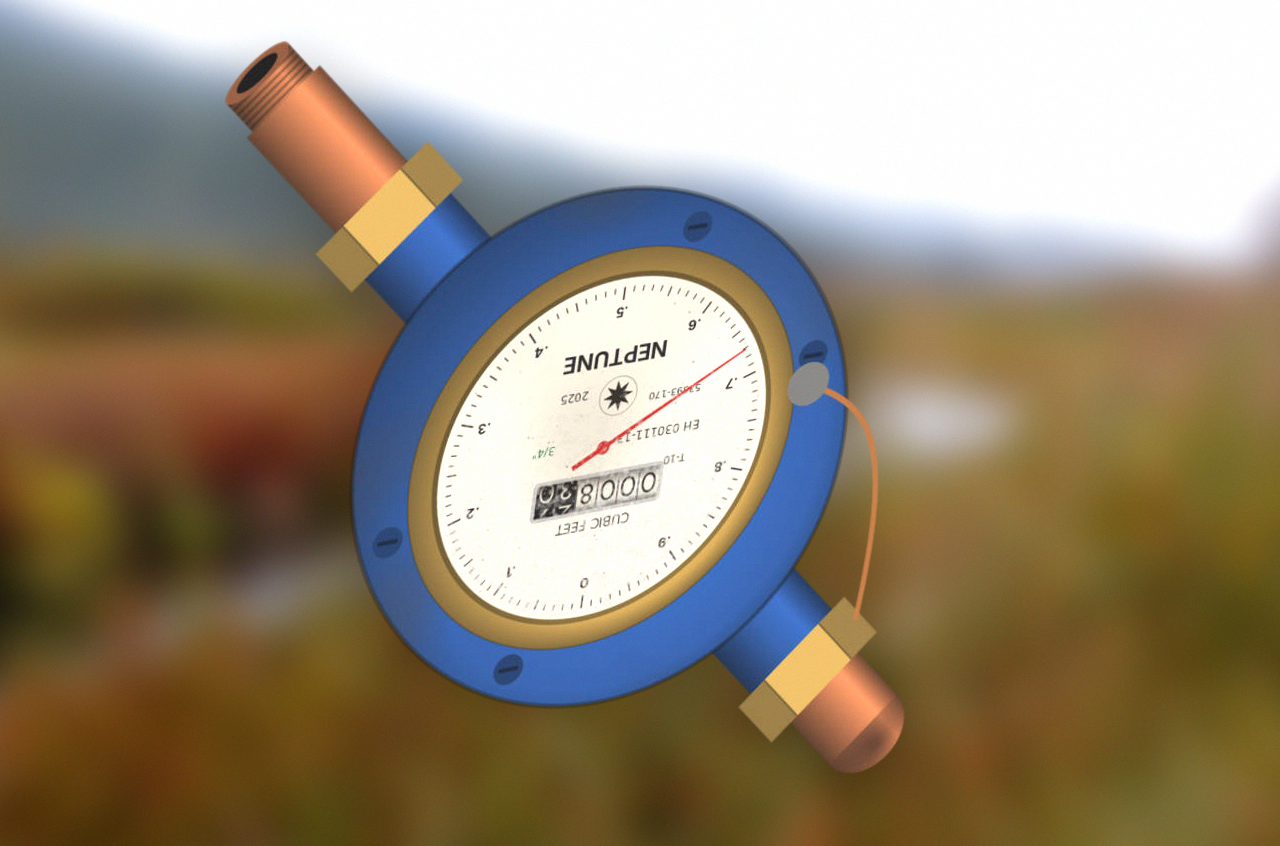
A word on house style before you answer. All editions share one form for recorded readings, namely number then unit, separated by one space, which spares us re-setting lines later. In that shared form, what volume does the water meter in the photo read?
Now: 829.67 ft³
